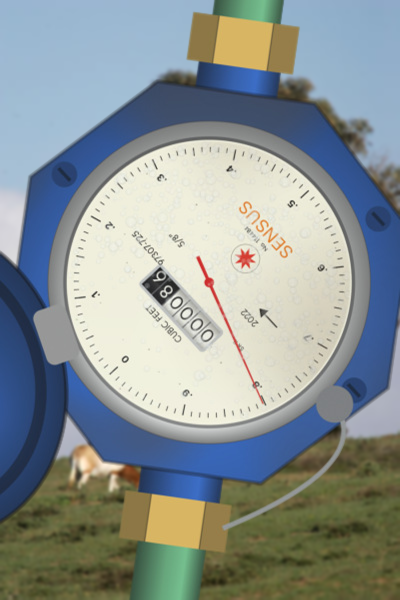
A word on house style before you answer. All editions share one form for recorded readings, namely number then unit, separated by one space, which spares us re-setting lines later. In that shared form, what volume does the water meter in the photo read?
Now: 85.80 ft³
